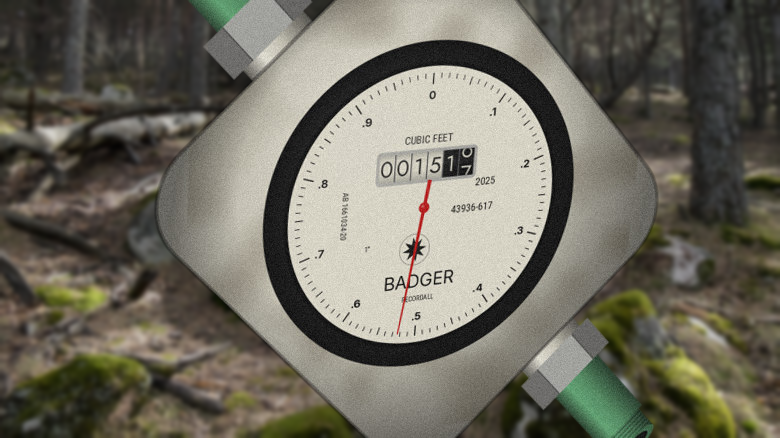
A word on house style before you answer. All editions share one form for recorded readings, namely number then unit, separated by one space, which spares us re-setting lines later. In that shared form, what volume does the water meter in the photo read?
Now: 1516.52 ft³
